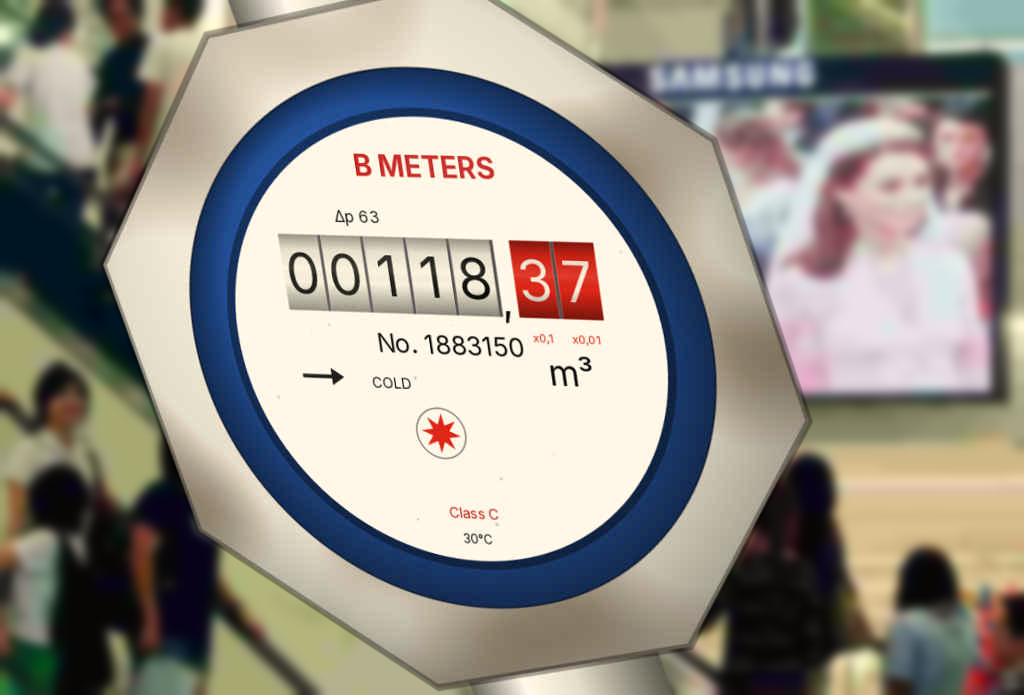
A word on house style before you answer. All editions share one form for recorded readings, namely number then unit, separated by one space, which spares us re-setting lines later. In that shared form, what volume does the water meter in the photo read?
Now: 118.37 m³
